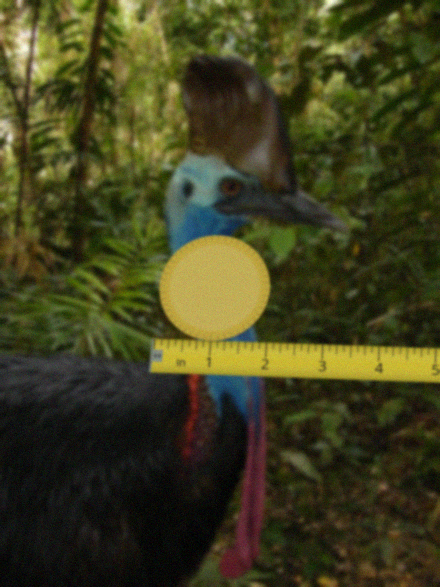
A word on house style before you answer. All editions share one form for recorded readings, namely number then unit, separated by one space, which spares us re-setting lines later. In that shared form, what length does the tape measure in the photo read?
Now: 2 in
